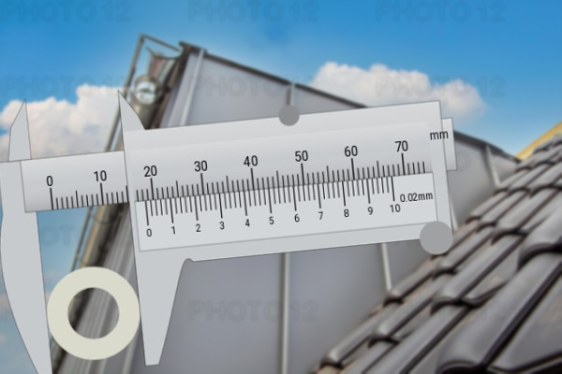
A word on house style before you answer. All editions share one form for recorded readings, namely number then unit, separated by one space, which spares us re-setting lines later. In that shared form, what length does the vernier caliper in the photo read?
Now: 18.5 mm
